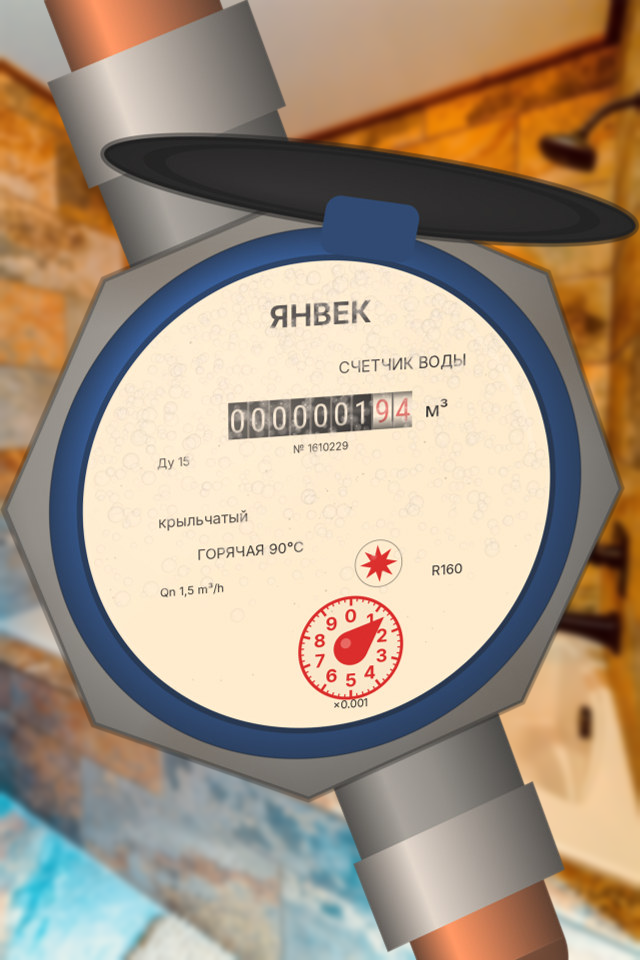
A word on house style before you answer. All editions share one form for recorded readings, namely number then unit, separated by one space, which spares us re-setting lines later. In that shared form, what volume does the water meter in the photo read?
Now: 1.941 m³
